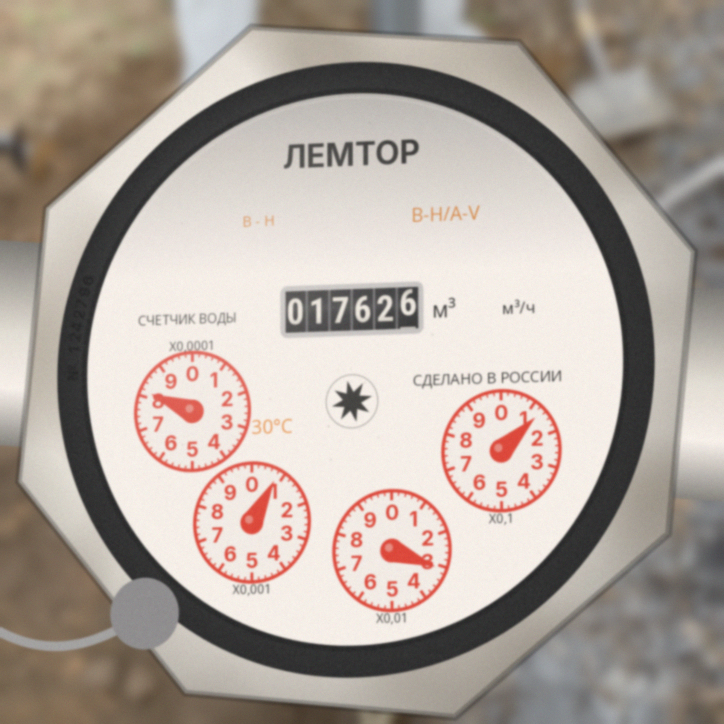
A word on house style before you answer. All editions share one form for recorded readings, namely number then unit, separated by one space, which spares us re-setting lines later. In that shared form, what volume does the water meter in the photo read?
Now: 17626.1308 m³
